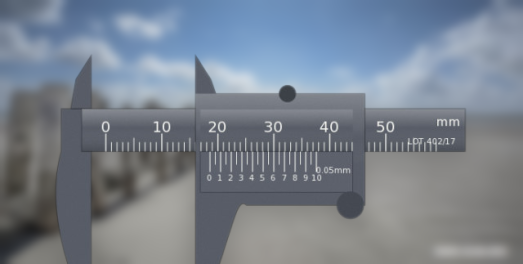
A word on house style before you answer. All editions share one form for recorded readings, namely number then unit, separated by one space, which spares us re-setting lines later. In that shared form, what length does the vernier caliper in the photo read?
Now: 18.6 mm
